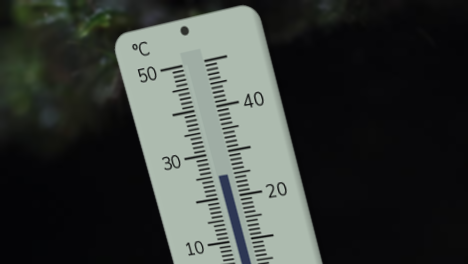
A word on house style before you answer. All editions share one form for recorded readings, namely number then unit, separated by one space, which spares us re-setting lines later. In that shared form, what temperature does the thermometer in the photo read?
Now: 25 °C
